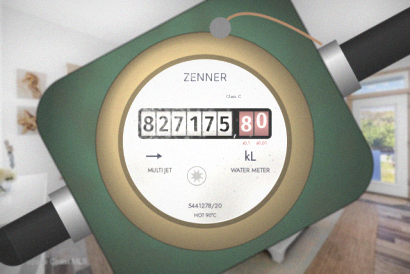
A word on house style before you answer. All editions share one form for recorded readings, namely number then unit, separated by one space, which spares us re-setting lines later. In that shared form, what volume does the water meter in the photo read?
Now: 827175.80 kL
